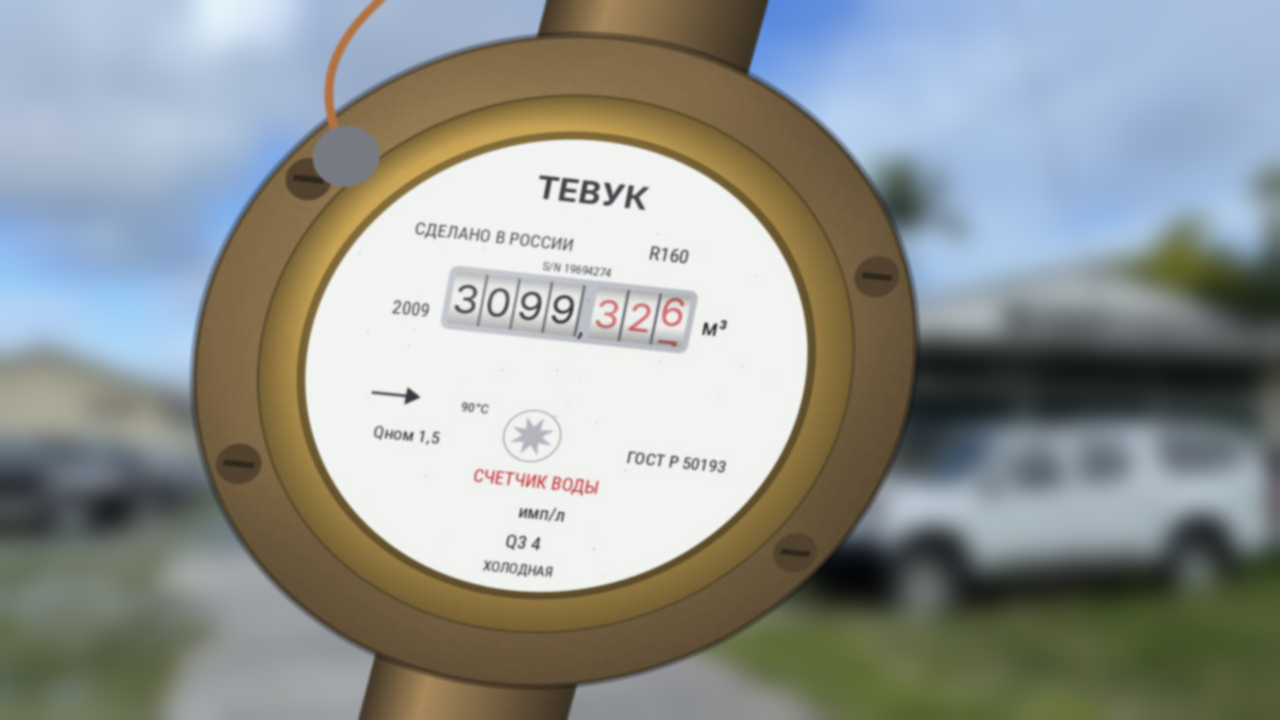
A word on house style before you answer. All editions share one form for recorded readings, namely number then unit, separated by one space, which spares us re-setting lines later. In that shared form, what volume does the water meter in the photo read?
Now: 3099.326 m³
